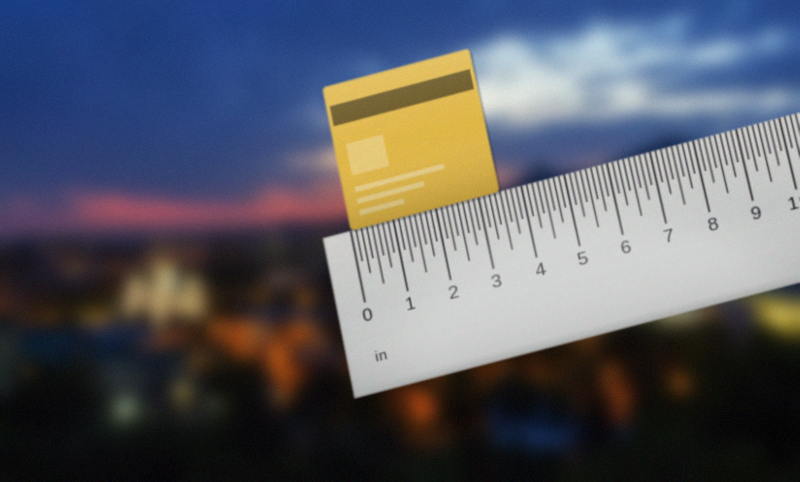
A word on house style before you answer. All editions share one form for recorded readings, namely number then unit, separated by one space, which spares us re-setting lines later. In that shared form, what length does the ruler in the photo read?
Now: 3.5 in
